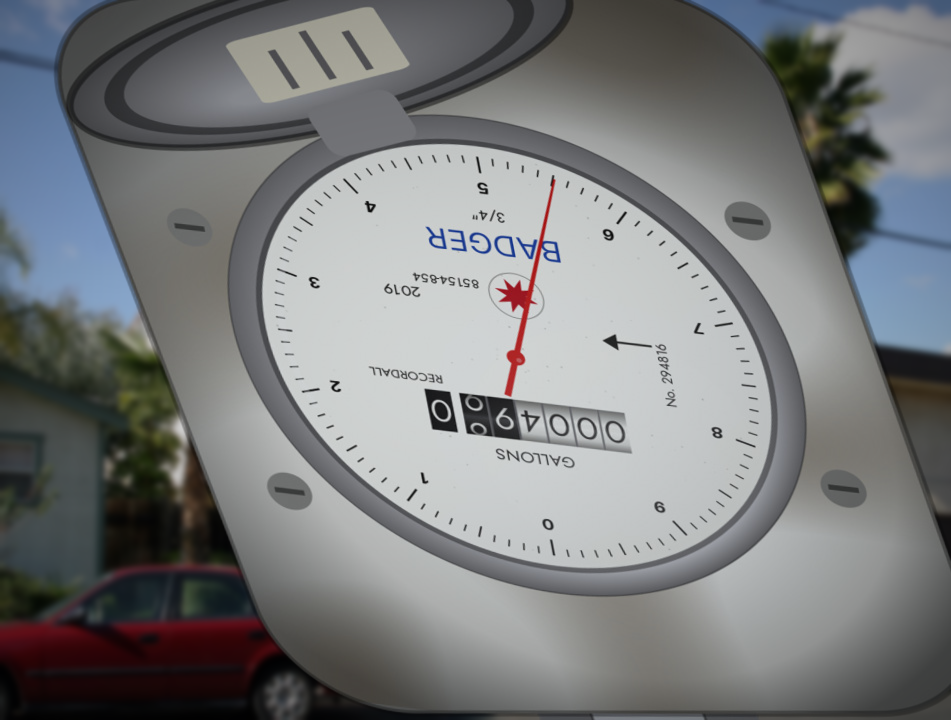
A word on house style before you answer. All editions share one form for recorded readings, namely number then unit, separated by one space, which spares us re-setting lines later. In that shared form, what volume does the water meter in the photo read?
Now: 4985.5 gal
